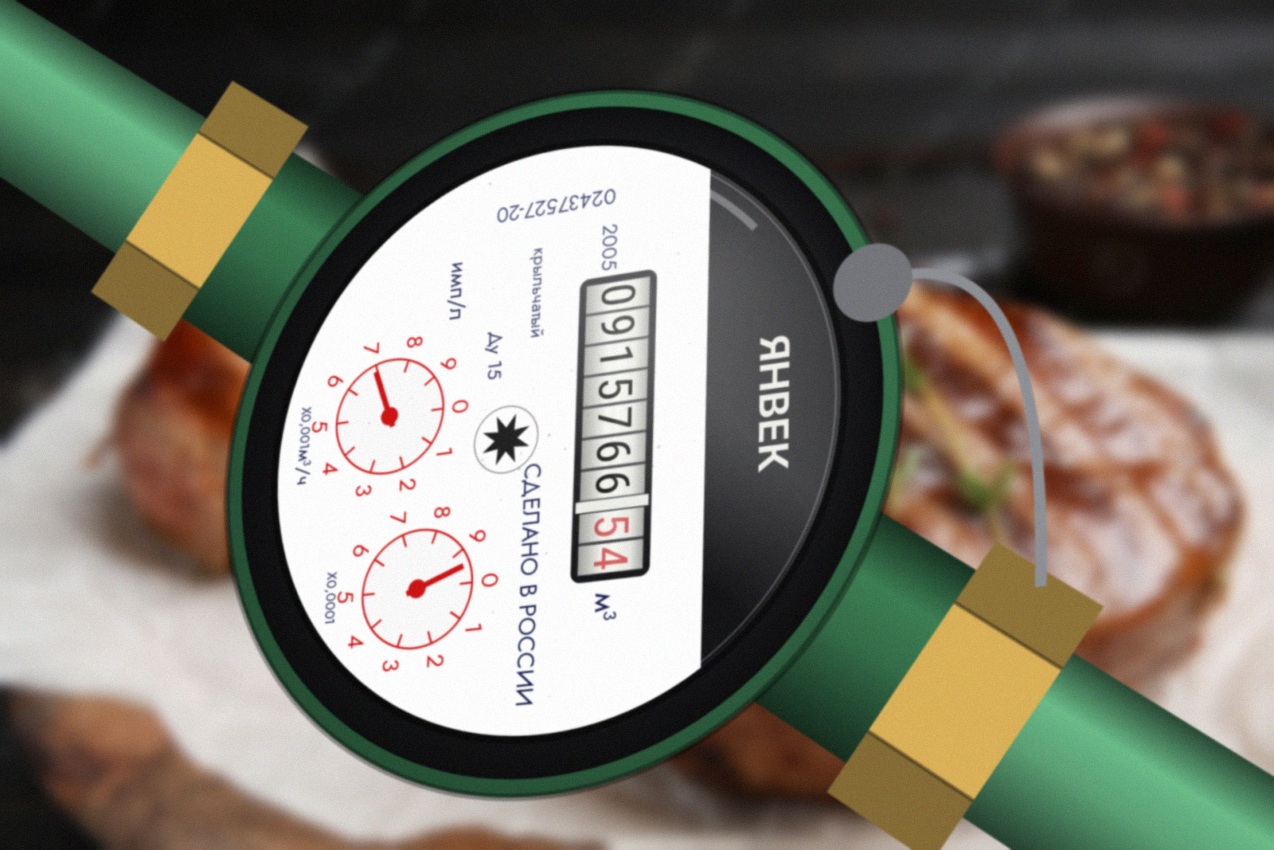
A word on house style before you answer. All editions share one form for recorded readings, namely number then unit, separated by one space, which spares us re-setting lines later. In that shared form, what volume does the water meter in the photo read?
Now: 915766.5469 m³
